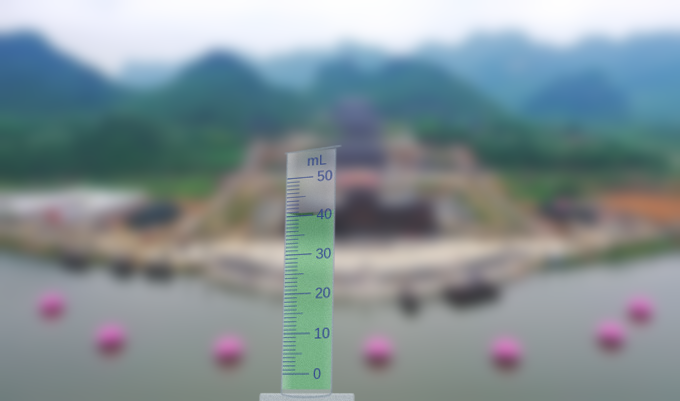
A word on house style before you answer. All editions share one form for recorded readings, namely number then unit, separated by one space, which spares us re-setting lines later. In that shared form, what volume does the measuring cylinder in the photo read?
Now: 40 mL
